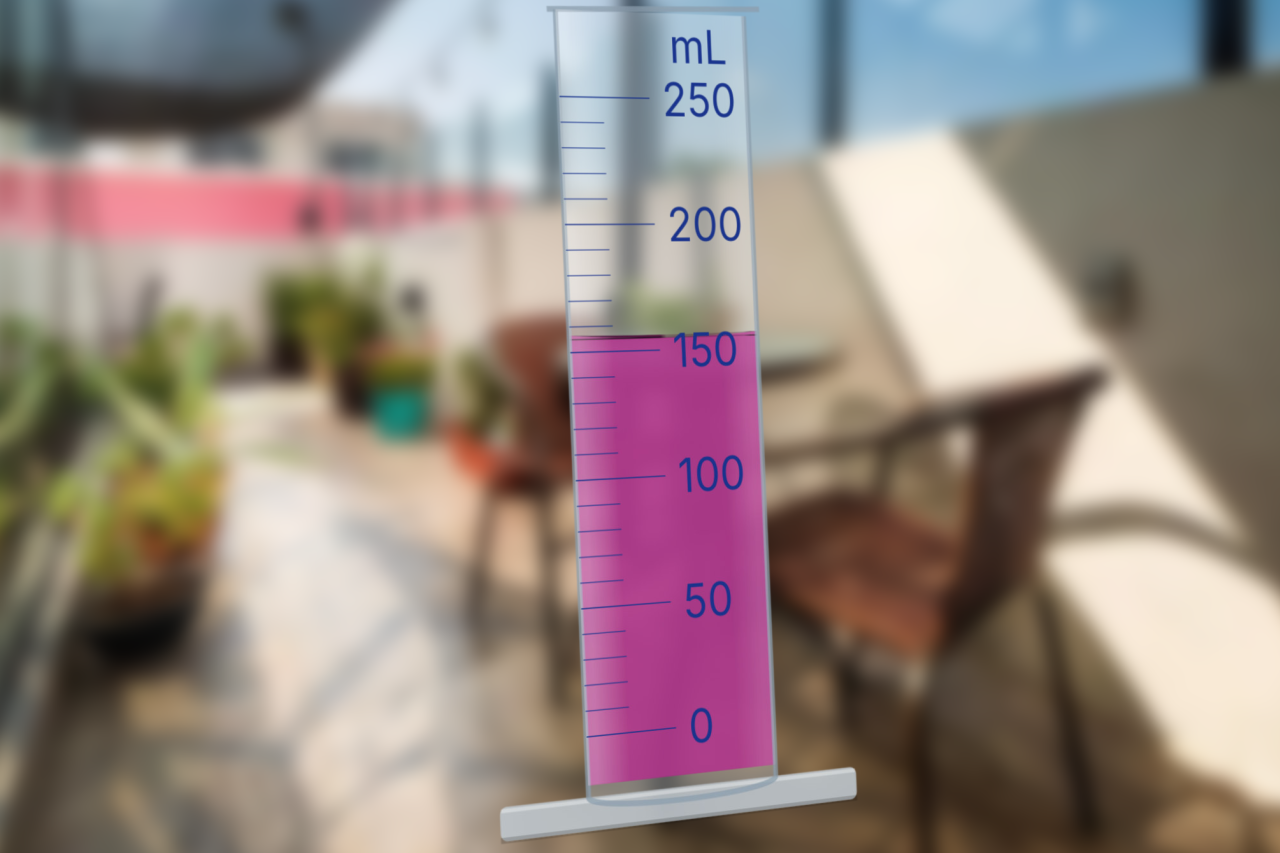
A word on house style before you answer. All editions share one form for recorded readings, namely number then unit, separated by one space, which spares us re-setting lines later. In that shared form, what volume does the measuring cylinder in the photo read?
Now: 155 mL
